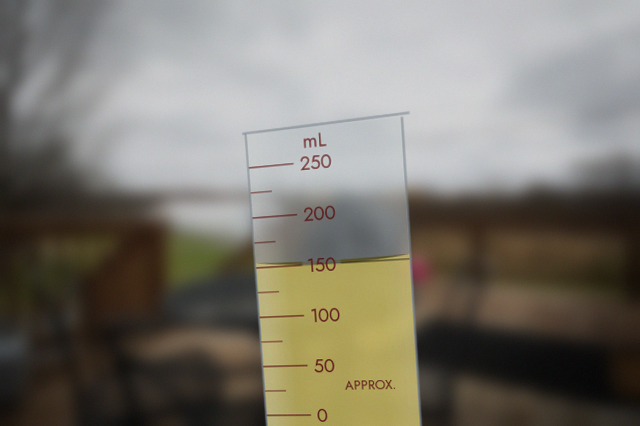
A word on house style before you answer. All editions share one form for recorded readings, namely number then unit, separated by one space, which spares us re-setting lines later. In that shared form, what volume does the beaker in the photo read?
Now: 150 mL
